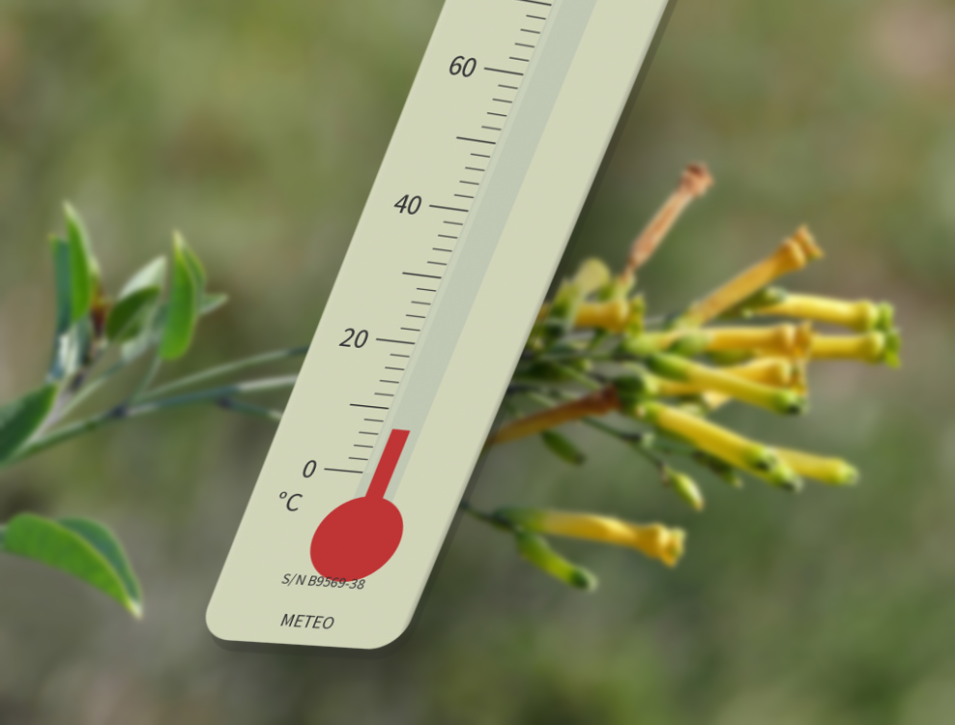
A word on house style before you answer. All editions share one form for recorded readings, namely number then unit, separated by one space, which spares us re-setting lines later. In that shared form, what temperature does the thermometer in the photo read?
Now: 7 °C
